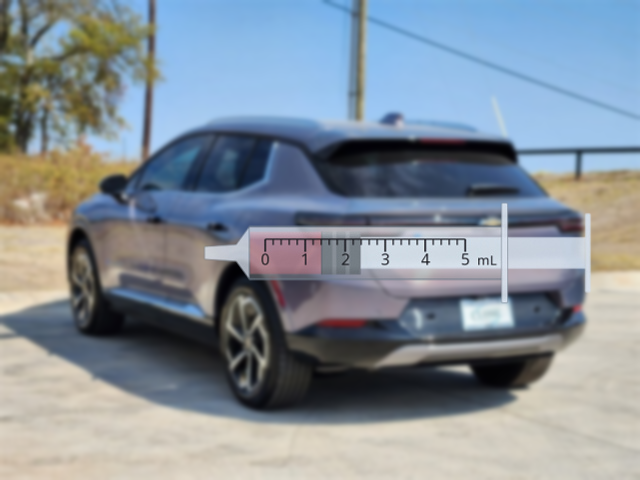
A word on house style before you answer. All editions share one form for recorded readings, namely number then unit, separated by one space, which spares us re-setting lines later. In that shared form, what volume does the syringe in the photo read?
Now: 1.4 mL
